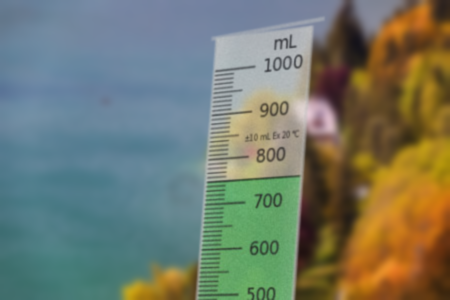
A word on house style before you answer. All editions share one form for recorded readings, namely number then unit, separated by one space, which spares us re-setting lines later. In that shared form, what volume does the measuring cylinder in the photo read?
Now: 750 mL
